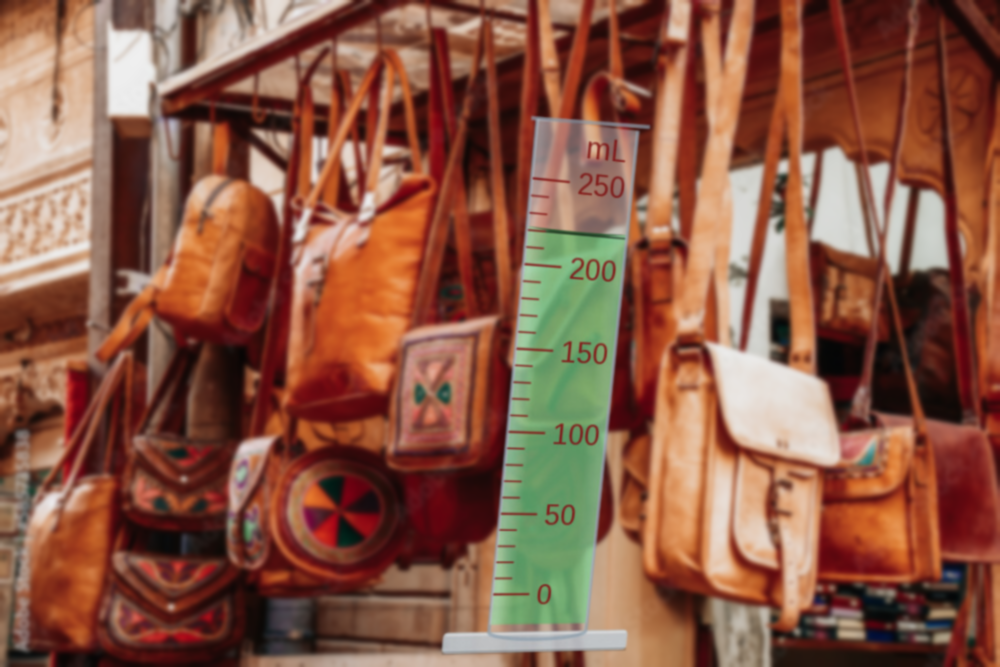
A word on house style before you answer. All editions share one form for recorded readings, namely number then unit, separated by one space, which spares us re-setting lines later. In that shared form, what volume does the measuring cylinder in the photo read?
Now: 220 mL
